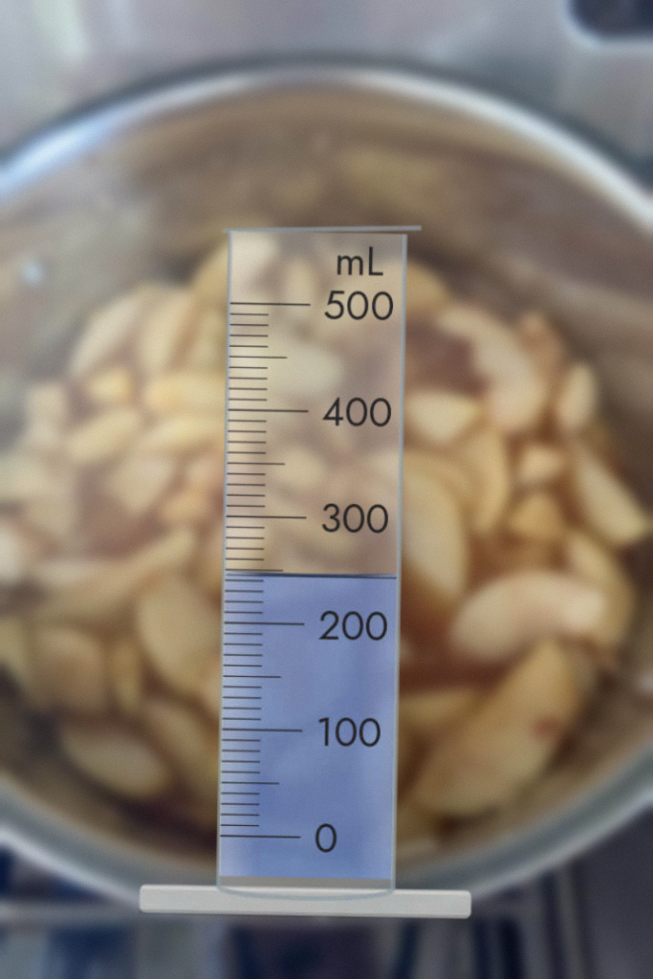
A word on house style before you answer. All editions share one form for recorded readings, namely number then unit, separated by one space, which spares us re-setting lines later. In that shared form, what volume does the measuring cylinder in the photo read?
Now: 245 mL
